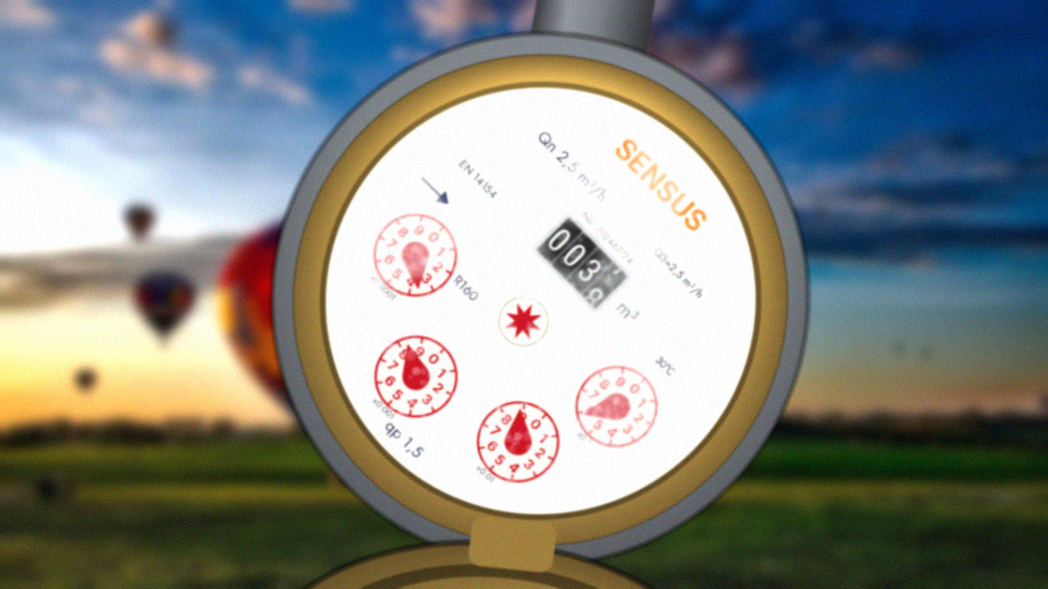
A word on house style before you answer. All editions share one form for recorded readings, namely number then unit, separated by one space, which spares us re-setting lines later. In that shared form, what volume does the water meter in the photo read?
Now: 37.5883 m³
